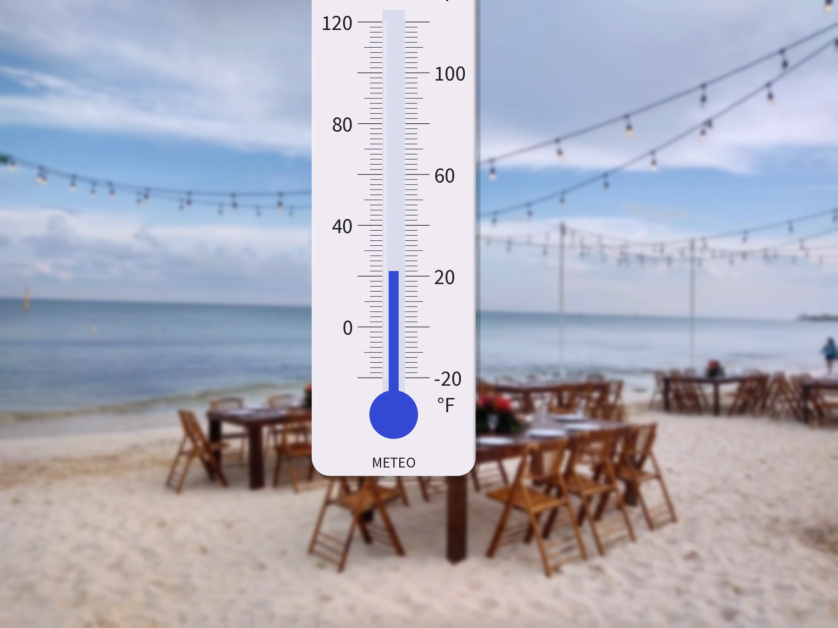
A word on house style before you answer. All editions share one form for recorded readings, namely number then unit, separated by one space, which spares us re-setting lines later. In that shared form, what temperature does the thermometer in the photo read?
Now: 22 °F
